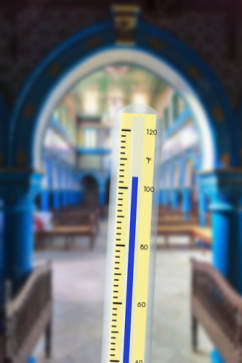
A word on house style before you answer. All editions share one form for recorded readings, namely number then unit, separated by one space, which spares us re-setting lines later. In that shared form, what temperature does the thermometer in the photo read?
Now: 104 °F
